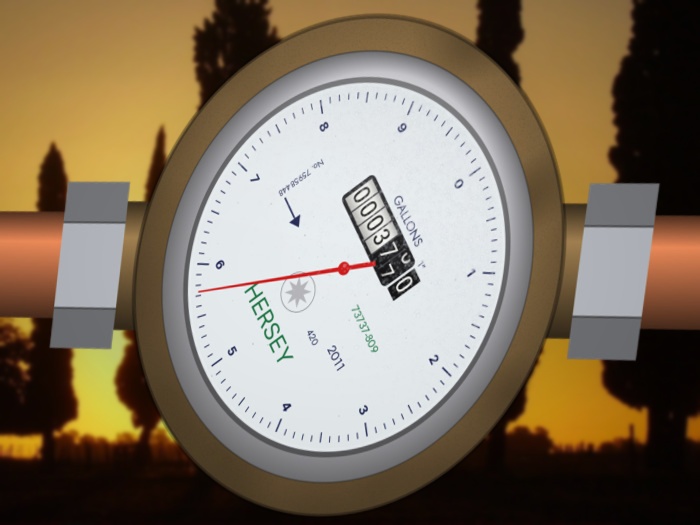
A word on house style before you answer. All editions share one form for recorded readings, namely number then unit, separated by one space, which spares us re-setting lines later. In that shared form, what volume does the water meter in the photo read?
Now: 3765.7 gal
